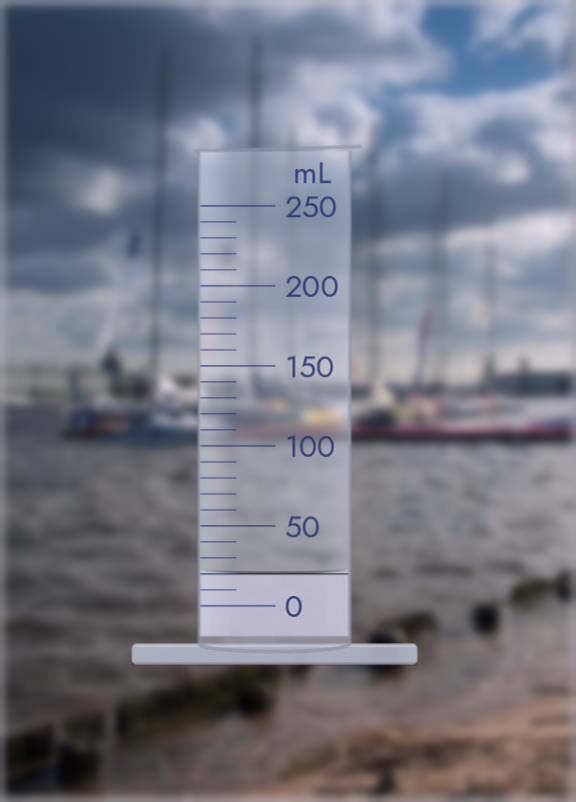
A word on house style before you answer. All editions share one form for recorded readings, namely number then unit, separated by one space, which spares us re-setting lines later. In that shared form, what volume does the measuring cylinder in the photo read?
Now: 20 mL
